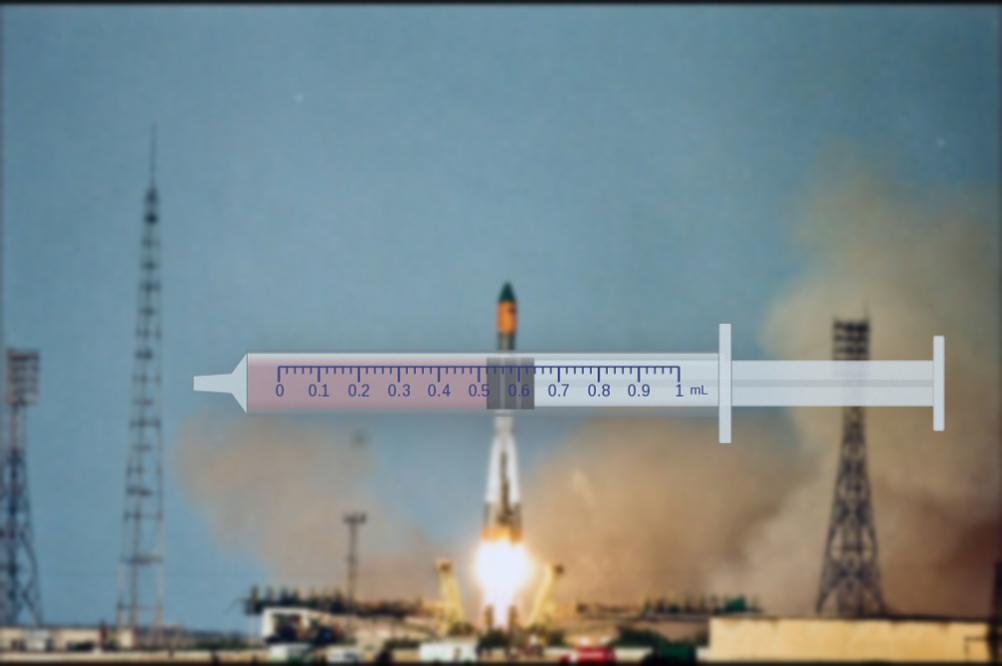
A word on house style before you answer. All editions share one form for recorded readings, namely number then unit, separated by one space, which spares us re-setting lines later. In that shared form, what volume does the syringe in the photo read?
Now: 0.52 mL
